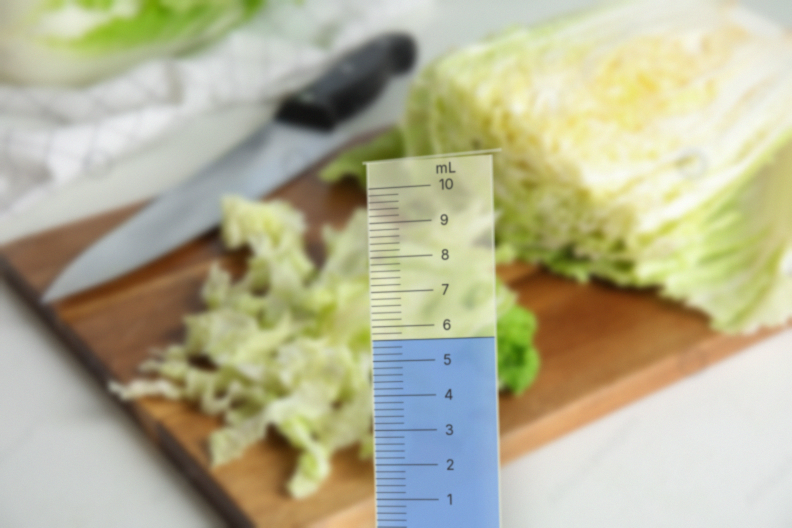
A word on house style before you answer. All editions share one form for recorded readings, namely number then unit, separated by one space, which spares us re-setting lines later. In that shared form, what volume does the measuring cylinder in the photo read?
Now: 5.6 mL
